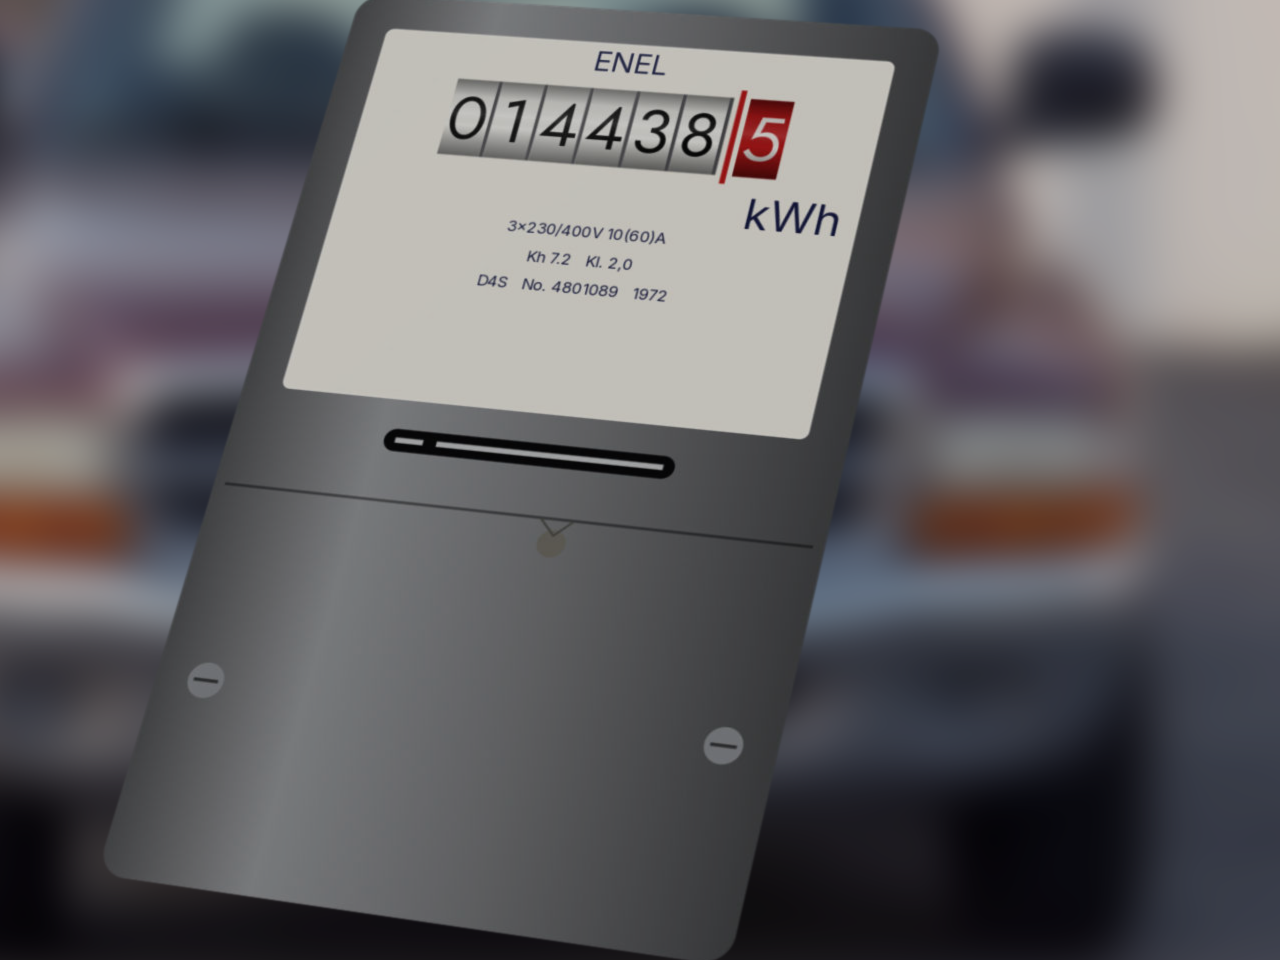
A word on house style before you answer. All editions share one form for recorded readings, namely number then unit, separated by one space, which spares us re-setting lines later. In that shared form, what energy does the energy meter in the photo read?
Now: 14438.5 kWh
